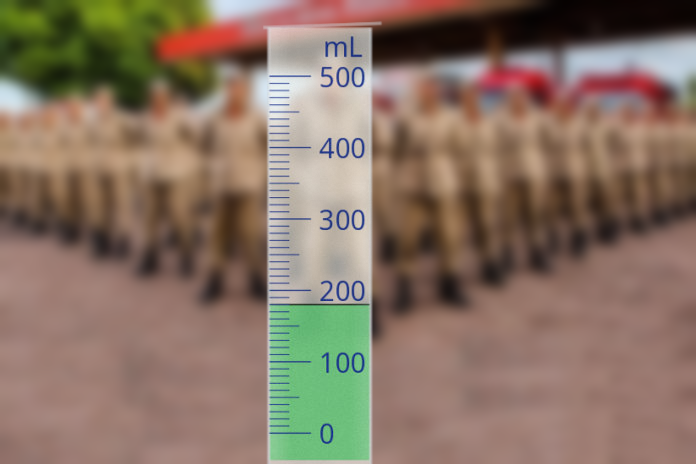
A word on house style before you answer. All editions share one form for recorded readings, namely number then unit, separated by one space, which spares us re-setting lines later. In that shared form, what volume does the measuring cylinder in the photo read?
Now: 180 mL
